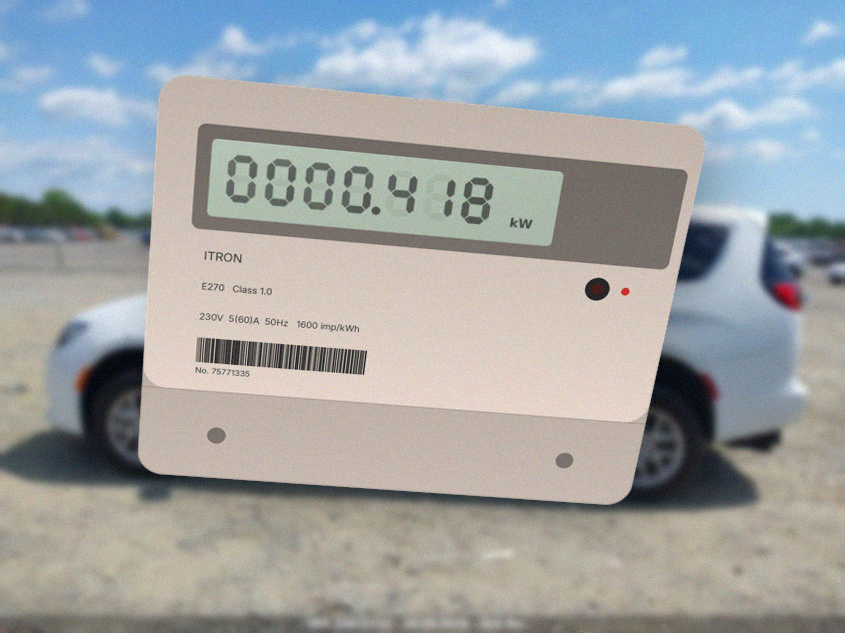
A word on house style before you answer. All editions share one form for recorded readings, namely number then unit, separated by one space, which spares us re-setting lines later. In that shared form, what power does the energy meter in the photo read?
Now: 0.418 kW
